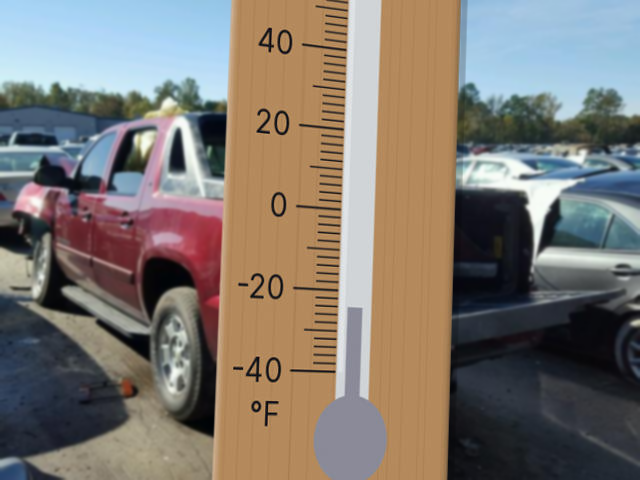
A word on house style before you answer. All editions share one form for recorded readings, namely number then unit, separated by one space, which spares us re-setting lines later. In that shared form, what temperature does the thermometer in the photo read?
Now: -24 °F
